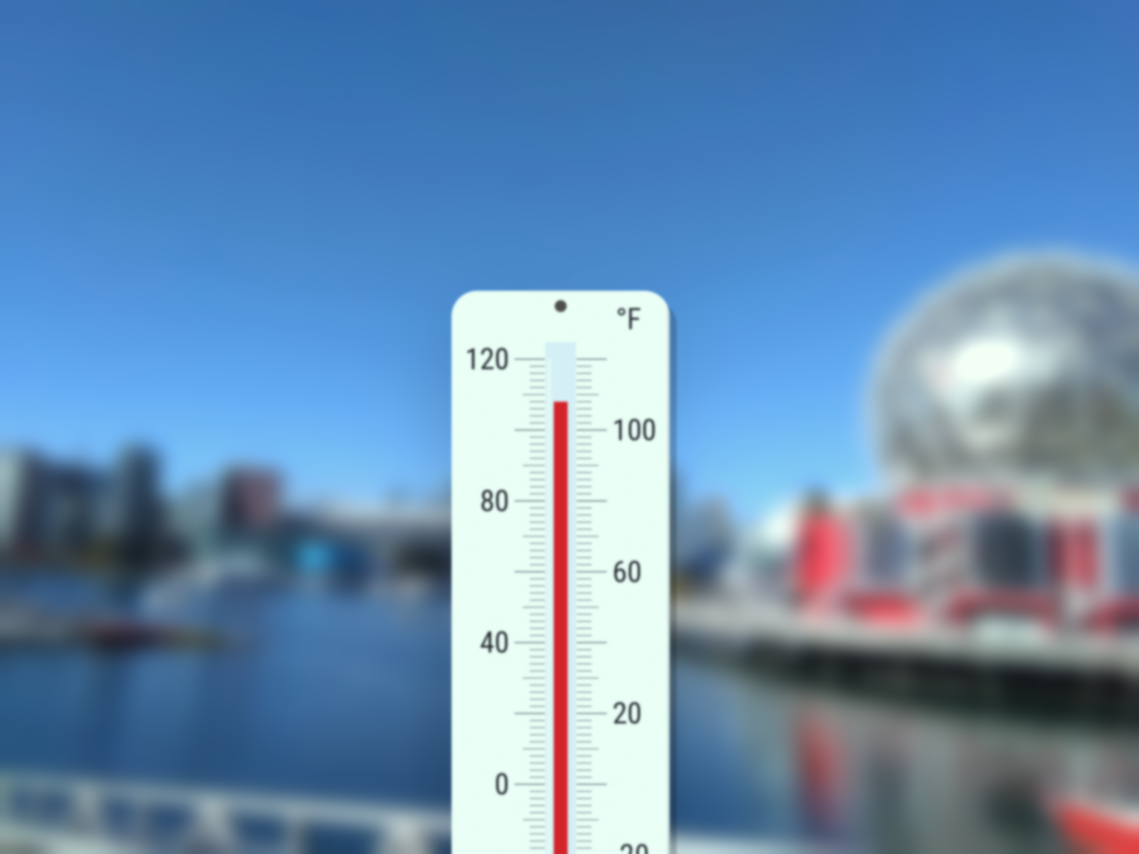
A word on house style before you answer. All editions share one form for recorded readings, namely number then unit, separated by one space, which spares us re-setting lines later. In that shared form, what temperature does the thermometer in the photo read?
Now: 108 °F
